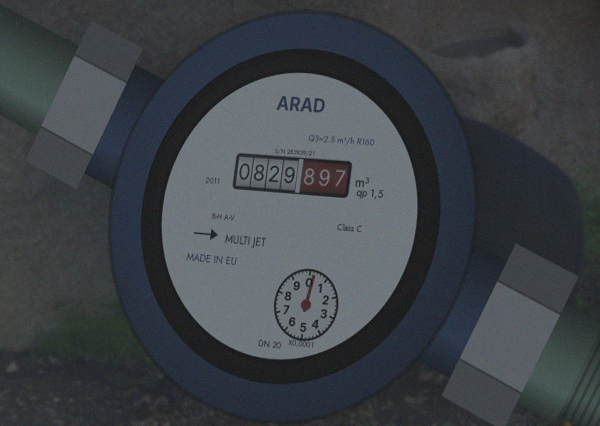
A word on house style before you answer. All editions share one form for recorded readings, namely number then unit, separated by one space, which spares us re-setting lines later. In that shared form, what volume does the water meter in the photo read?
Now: 829.8970 m³
